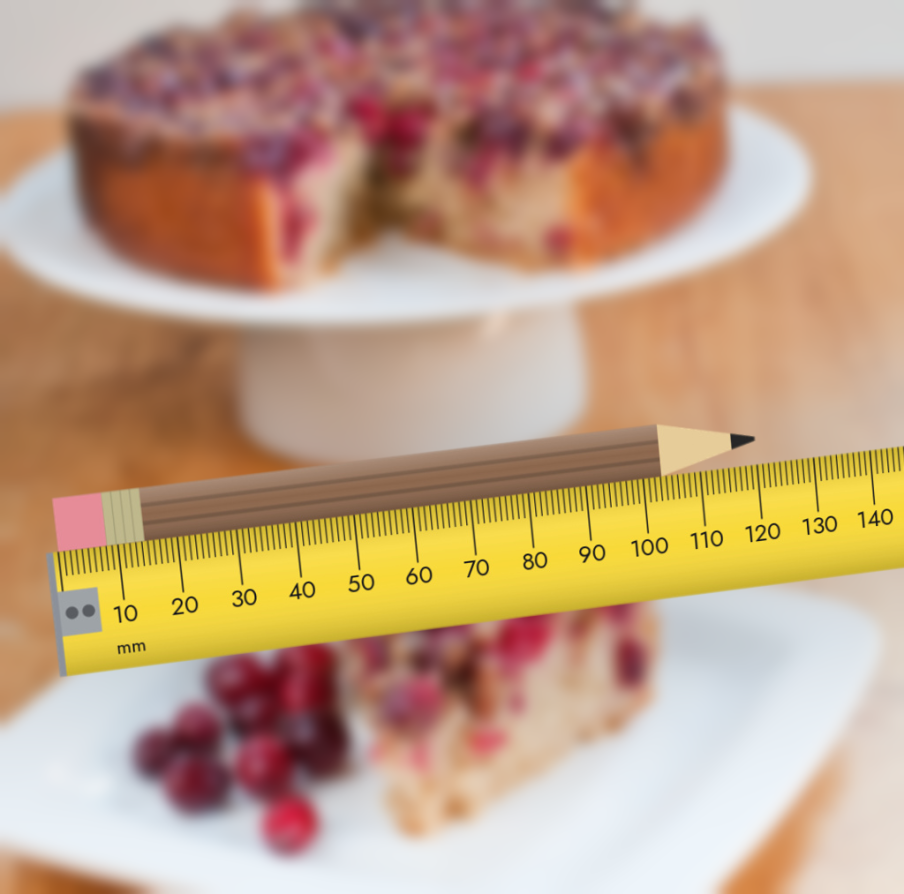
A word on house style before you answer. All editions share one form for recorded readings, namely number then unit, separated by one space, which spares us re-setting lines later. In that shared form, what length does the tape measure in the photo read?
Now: 120 mm
